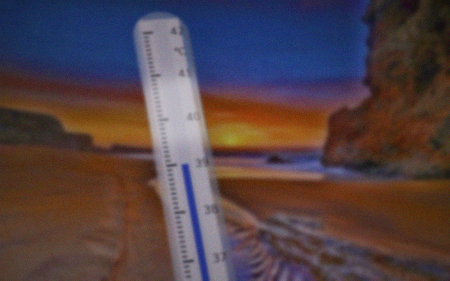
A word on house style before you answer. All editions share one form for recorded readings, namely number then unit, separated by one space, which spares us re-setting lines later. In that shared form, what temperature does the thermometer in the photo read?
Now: 39 °C
